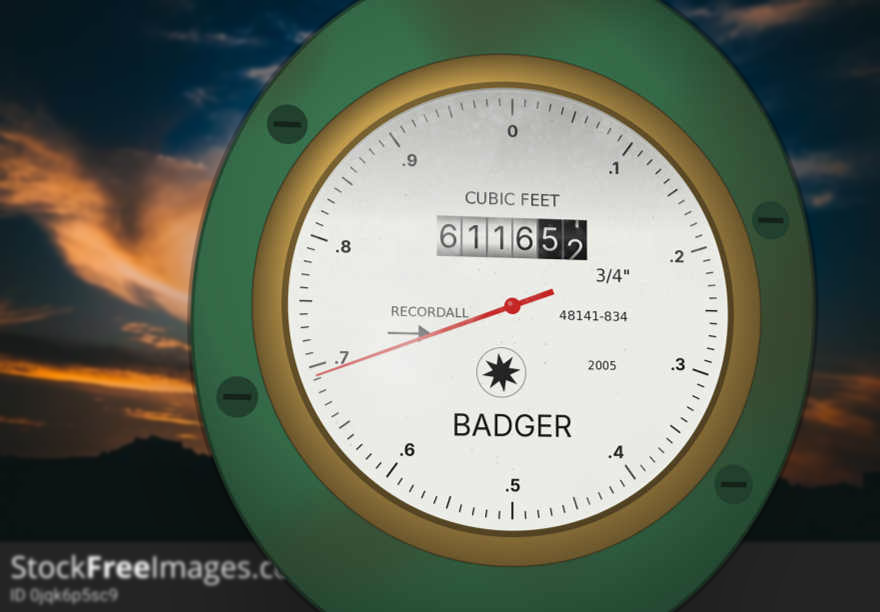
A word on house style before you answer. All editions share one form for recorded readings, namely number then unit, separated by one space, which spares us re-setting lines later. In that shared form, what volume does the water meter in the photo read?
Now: 611651.69 ft³
